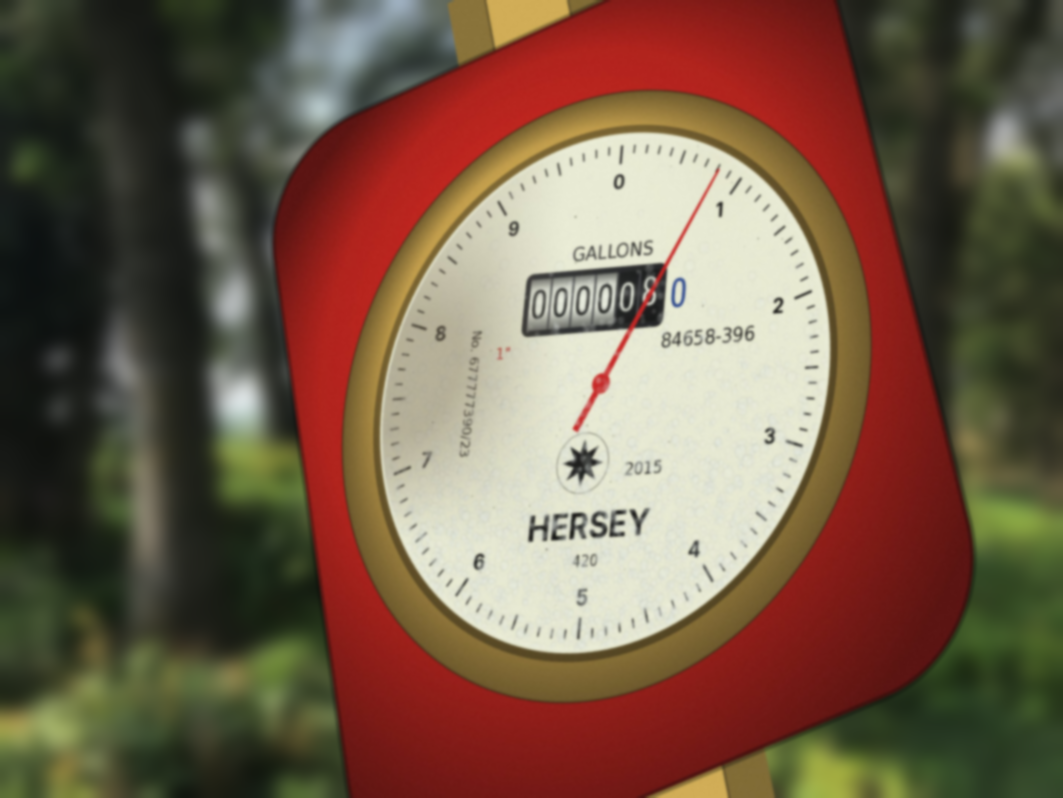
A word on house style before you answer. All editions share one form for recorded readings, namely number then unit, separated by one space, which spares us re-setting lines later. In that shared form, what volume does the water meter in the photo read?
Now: 80.8 gal
